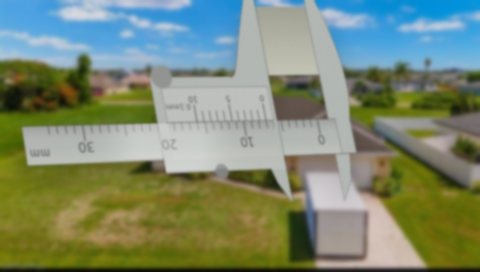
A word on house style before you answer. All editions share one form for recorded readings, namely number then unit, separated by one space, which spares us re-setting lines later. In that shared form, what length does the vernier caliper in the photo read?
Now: 7.0 mm
